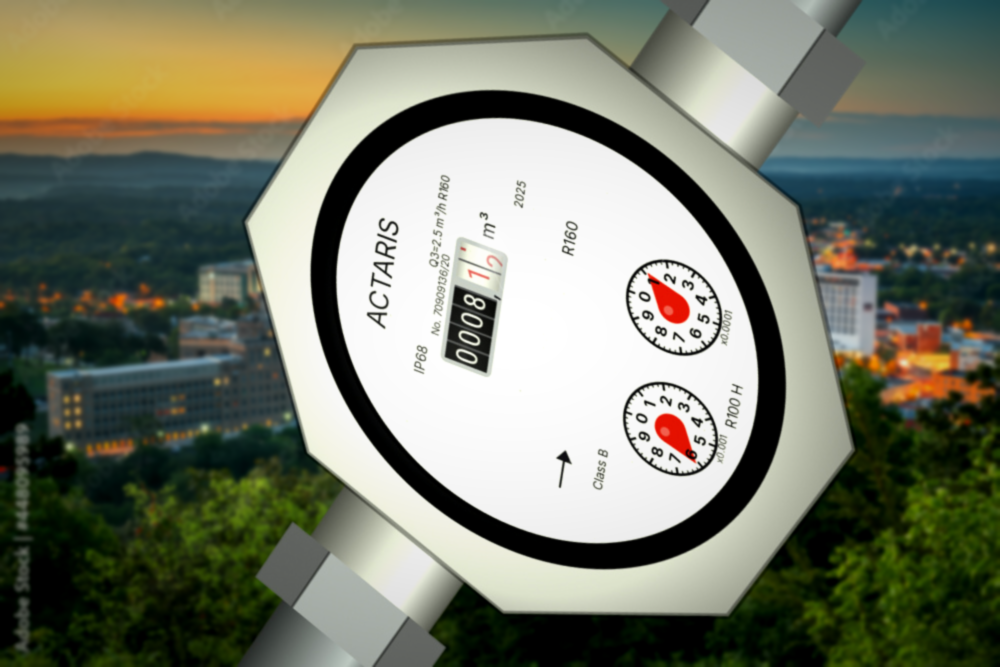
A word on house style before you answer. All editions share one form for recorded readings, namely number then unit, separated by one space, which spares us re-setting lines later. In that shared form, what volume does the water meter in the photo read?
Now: 8.1161 m³
